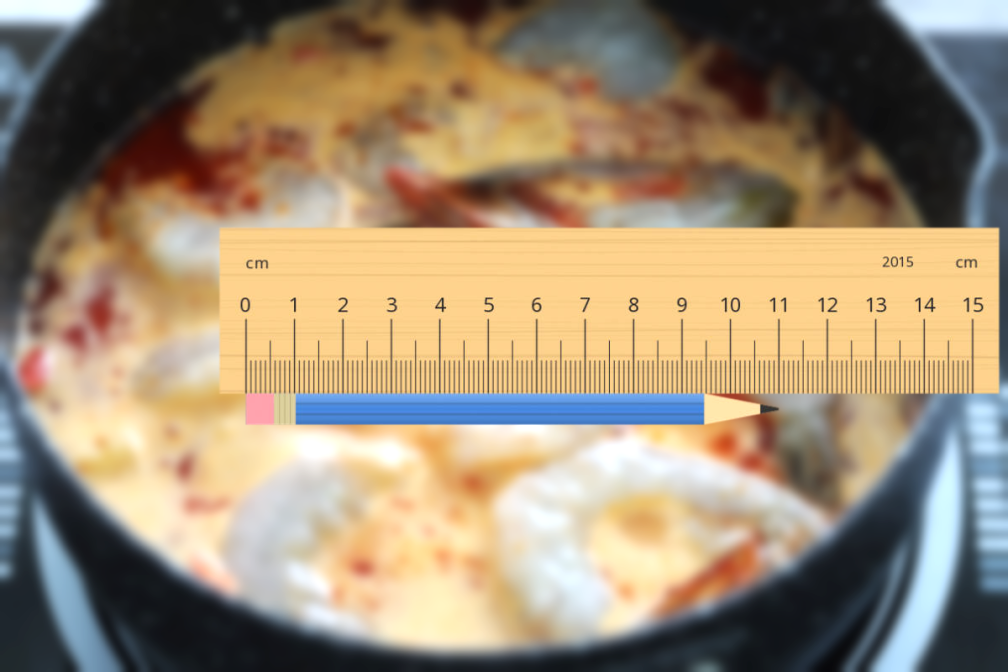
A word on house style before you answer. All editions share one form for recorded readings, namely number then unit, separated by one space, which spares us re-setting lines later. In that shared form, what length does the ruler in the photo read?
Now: 11 cm
